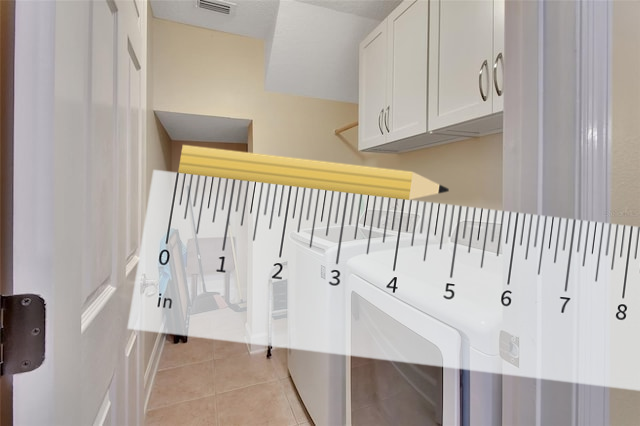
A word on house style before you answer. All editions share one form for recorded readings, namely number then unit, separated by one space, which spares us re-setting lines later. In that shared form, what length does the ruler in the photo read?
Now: 4.75 in
